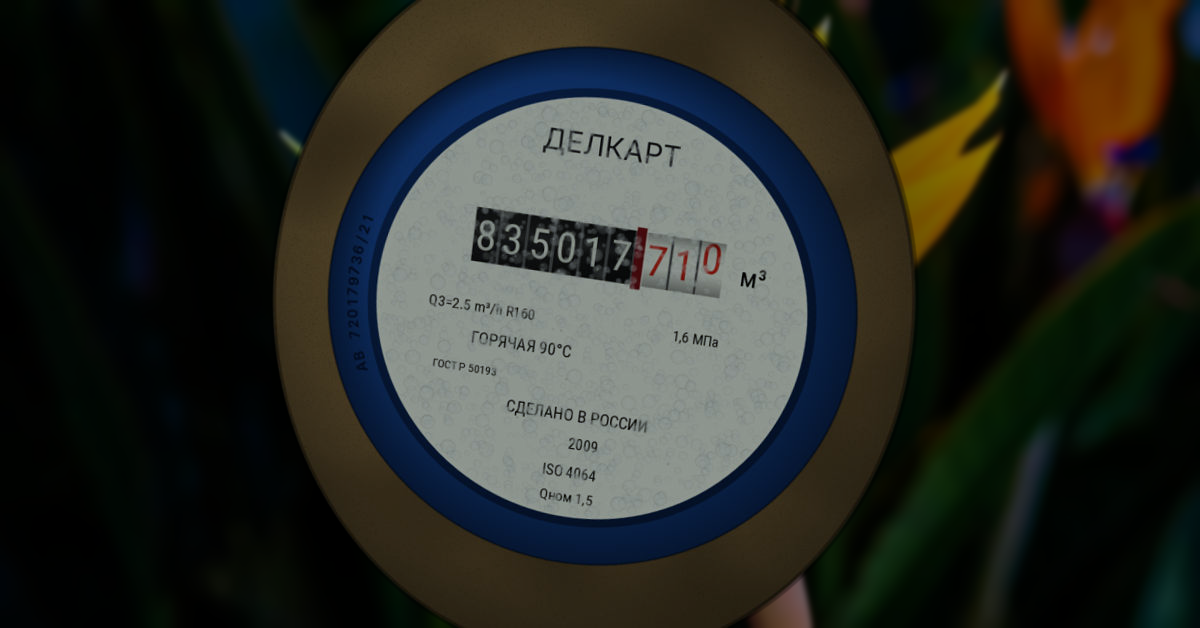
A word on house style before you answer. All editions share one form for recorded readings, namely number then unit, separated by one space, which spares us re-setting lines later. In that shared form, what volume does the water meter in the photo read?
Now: 835017.710 m³
